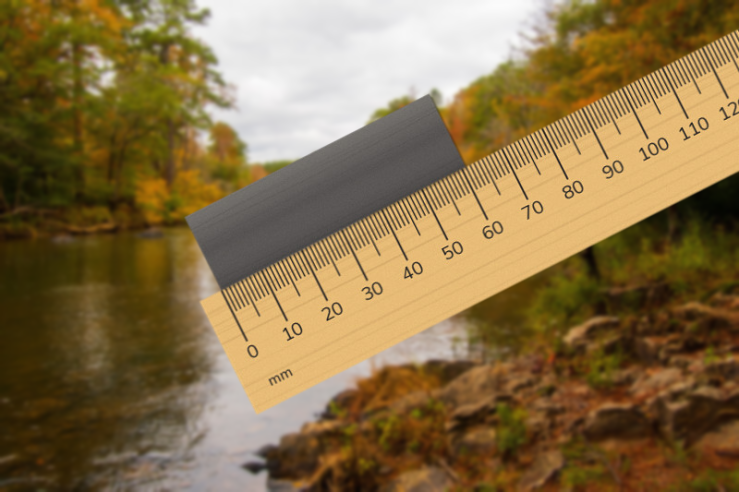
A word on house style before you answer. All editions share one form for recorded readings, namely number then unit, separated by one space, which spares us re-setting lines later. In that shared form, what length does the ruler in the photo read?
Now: 61 mm
